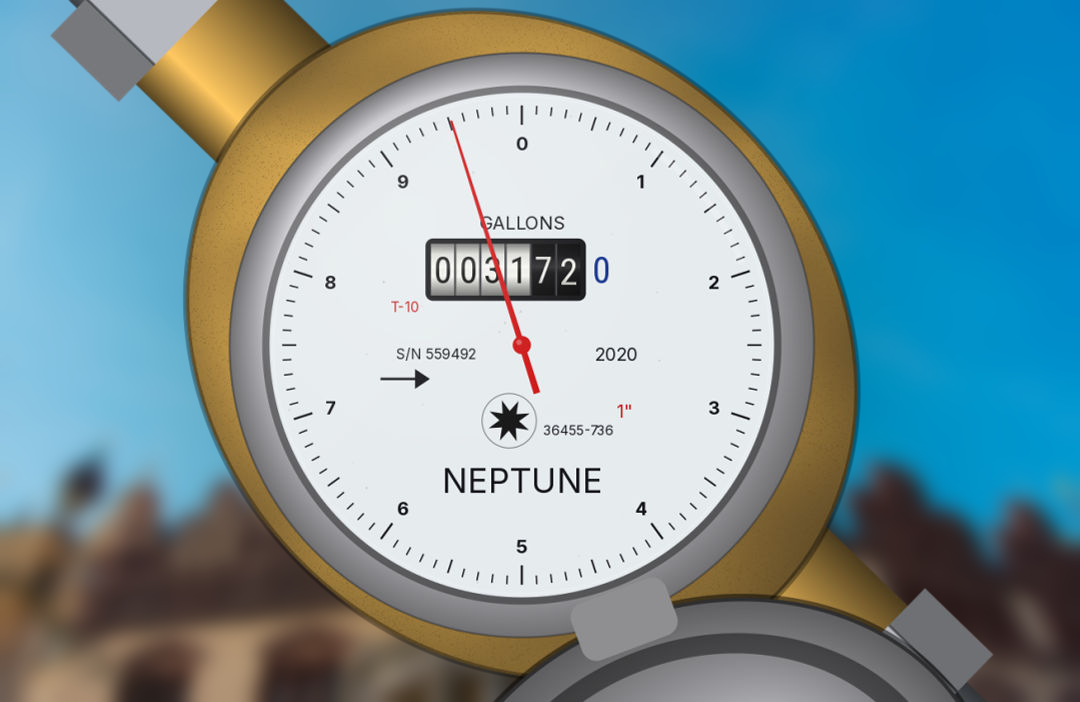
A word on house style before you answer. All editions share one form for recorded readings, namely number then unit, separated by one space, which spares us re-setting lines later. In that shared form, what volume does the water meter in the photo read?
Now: 31719.5 gal
